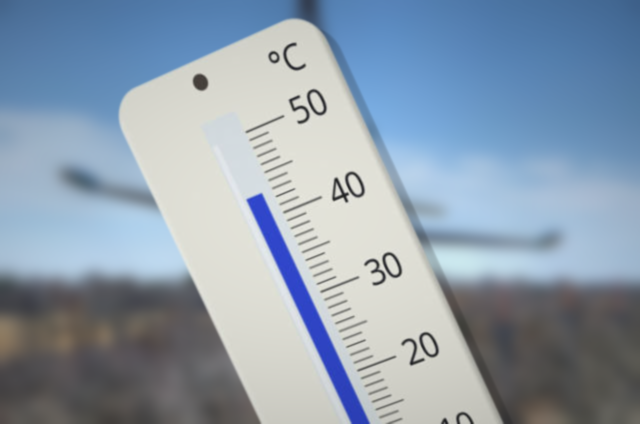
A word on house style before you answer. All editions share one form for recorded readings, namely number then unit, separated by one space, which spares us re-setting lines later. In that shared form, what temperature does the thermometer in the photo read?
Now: 43 °C
